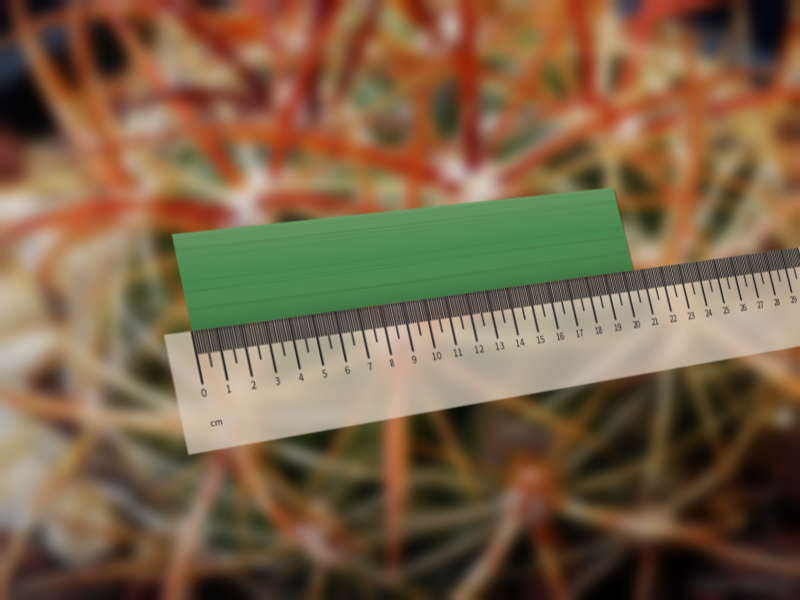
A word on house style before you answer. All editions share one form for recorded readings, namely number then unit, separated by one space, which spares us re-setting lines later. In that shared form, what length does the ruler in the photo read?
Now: 20.5 cm
